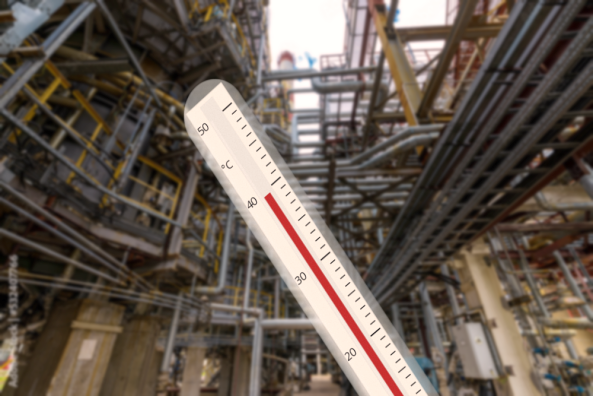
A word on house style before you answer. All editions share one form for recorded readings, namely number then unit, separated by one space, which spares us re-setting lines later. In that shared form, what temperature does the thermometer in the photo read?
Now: 39.5 °C
